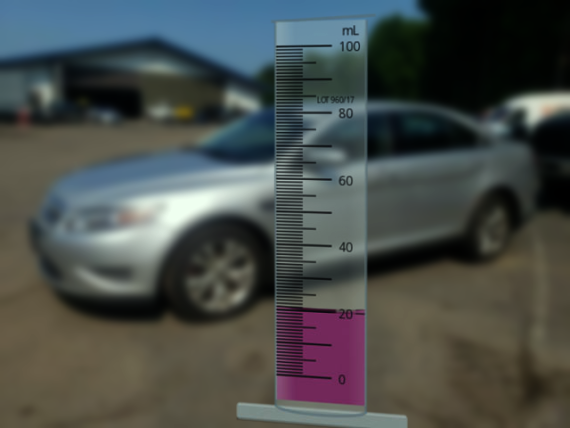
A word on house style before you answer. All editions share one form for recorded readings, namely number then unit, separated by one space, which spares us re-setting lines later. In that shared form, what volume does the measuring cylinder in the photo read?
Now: 20 mL
